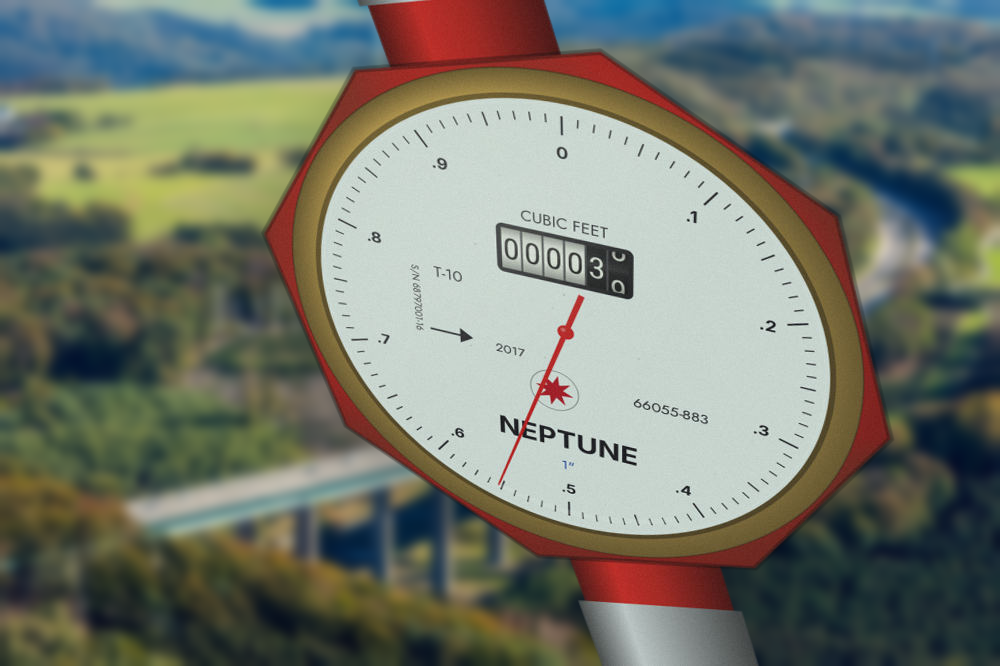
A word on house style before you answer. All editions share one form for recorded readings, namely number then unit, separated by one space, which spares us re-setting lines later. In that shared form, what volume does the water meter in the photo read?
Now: 38.55 ft³
